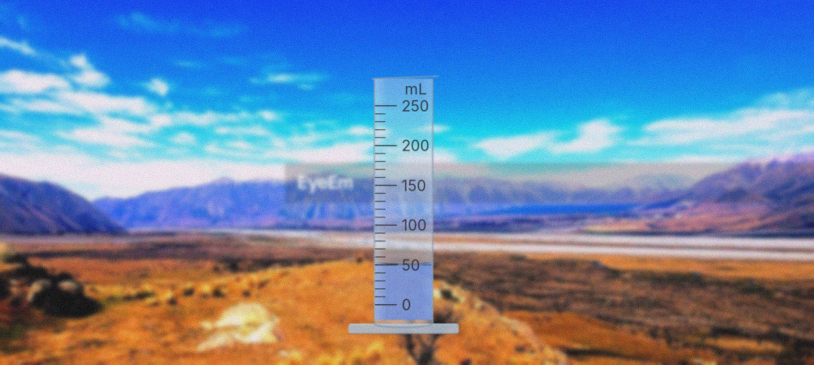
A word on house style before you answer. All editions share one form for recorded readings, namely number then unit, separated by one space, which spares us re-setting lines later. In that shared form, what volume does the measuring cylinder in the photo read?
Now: 50 mL
